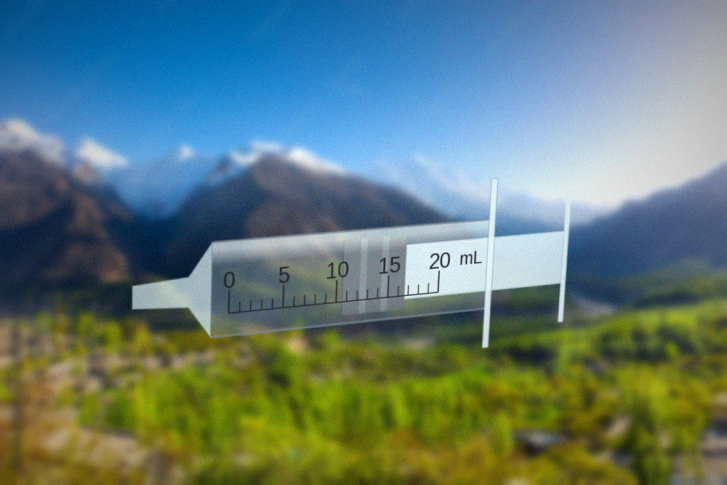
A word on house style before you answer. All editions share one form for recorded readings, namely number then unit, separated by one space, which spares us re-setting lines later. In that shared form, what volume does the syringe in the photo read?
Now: 10.5 mL
